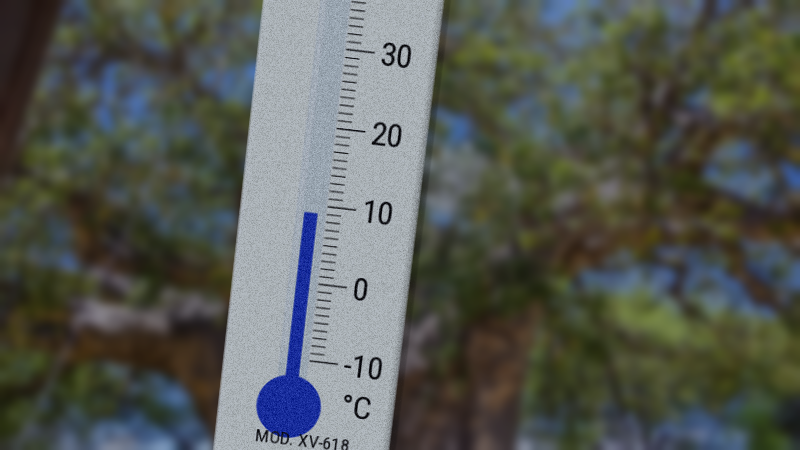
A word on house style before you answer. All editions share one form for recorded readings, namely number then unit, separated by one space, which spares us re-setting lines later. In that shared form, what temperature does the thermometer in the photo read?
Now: 9 °C
